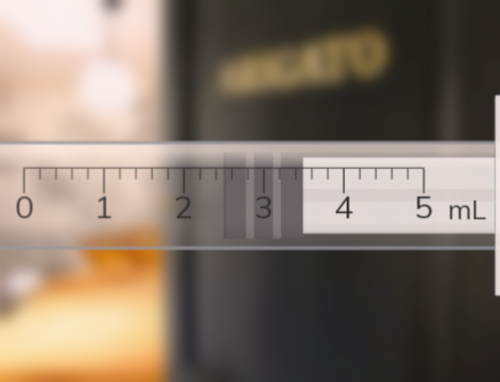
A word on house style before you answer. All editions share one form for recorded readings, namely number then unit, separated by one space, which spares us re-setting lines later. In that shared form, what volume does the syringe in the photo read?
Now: 2.5 mL
